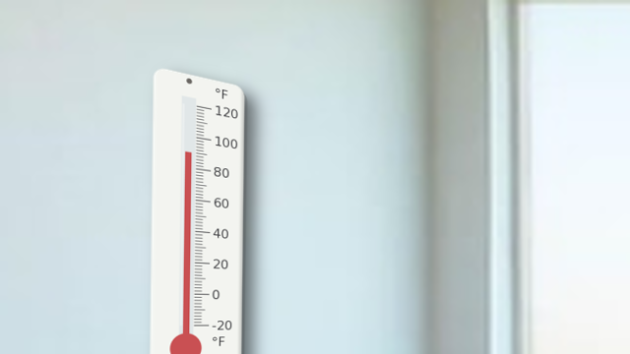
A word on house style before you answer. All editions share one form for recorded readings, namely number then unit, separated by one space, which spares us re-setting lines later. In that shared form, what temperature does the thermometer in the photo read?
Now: 90 °F
